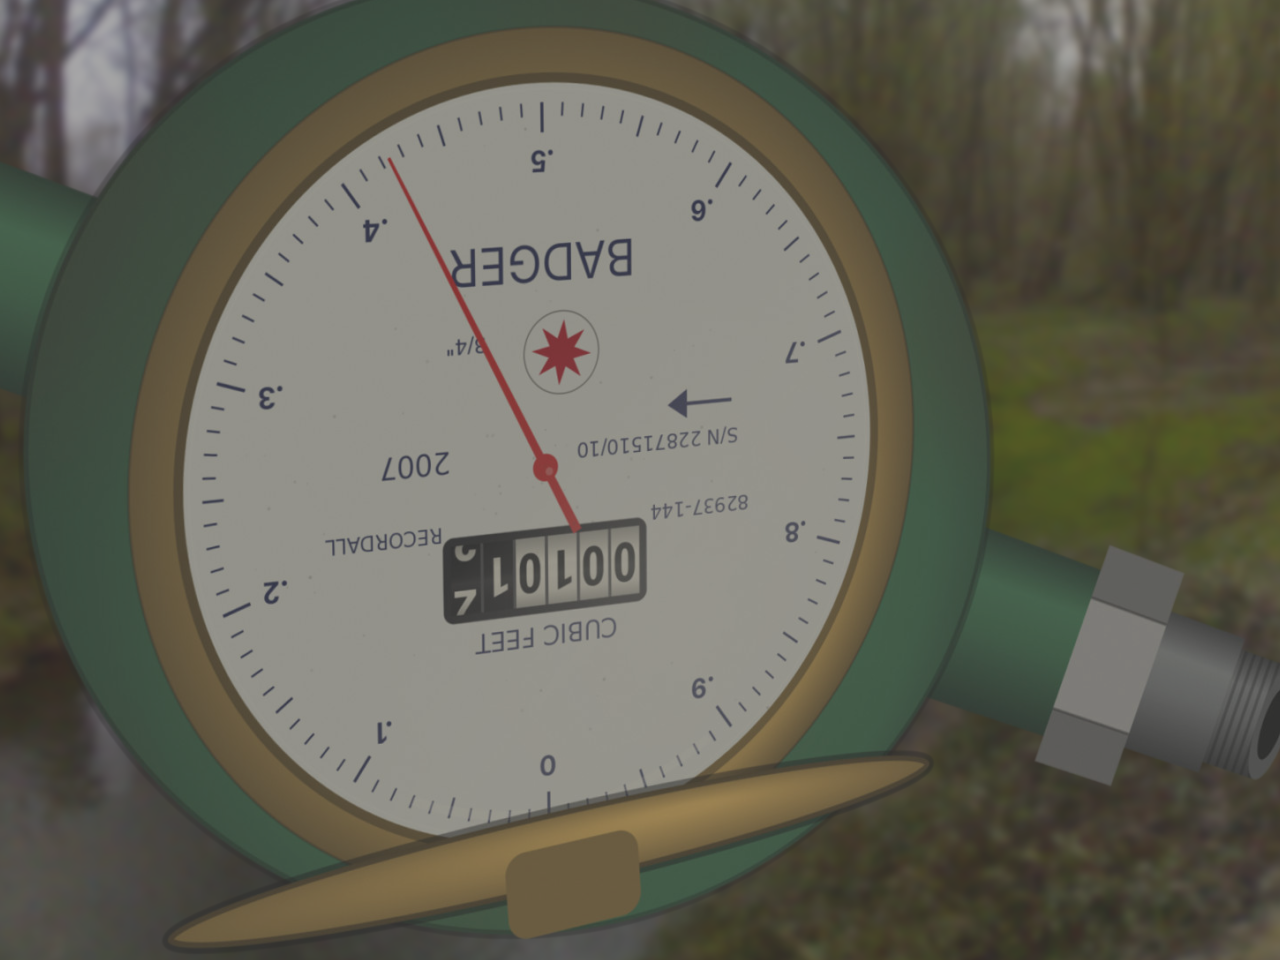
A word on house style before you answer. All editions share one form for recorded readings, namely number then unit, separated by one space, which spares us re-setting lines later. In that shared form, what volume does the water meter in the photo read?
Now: 1012.42 ft³
